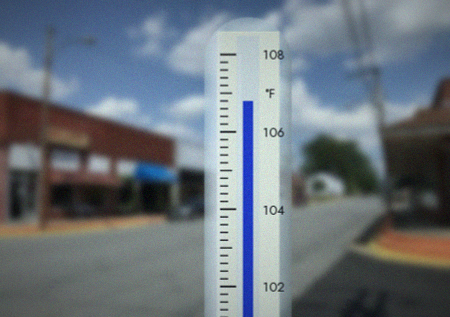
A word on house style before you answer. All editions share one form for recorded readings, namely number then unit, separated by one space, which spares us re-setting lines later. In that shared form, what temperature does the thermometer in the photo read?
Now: 106.8 °F
